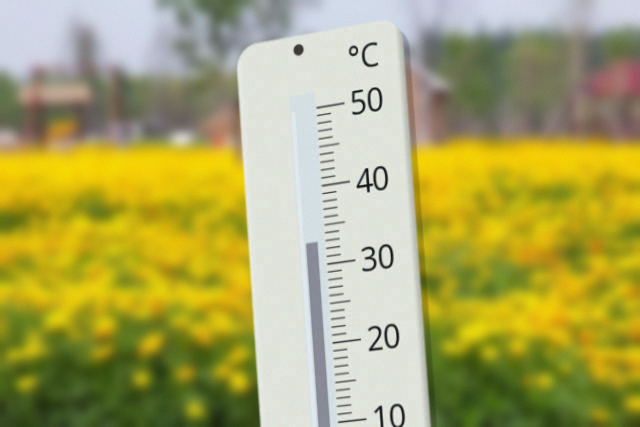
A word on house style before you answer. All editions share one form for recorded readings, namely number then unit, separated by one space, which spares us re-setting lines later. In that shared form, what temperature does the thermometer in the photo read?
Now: 33 °C
